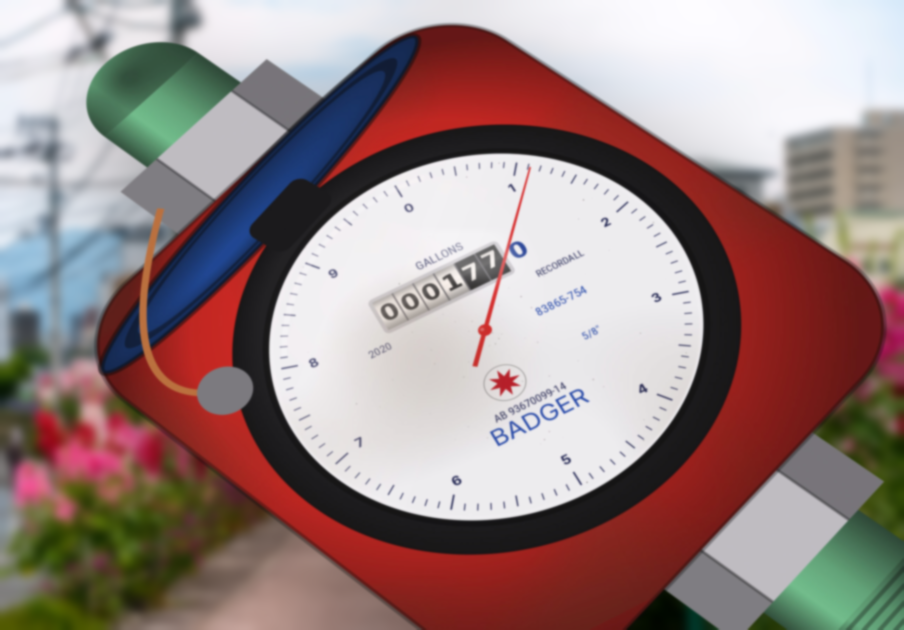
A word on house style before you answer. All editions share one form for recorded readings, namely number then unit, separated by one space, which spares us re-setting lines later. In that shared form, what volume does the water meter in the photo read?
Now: 1771.1 gal
